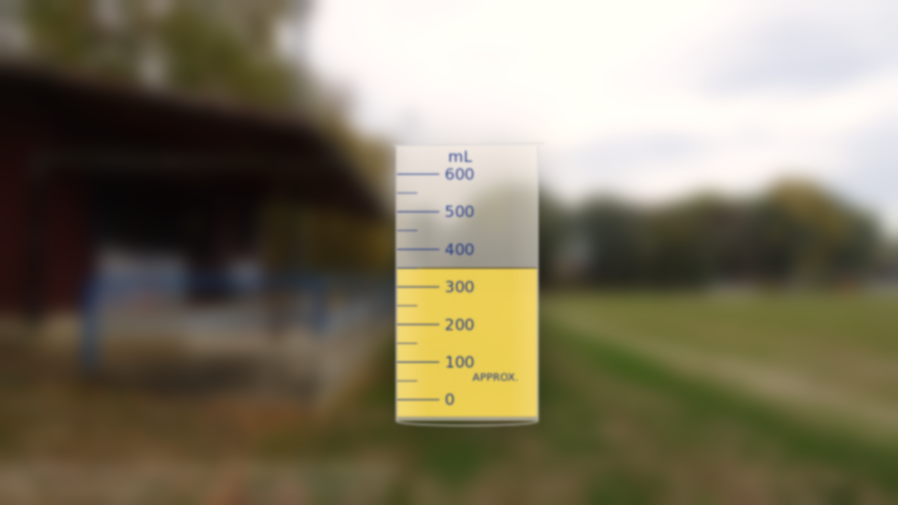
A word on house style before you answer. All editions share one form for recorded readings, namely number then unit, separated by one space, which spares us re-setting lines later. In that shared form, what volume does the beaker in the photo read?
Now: 350 mL
